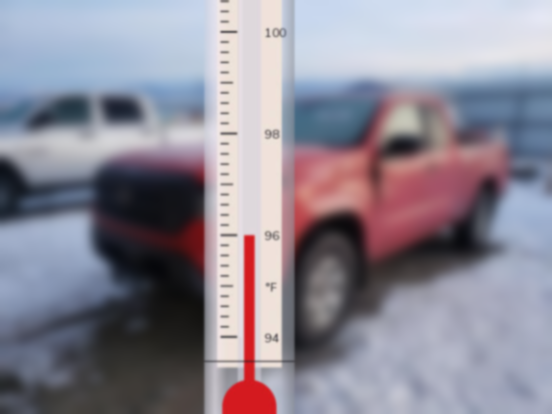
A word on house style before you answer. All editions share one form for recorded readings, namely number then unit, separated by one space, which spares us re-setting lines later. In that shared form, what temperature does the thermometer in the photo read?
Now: 96 °F
